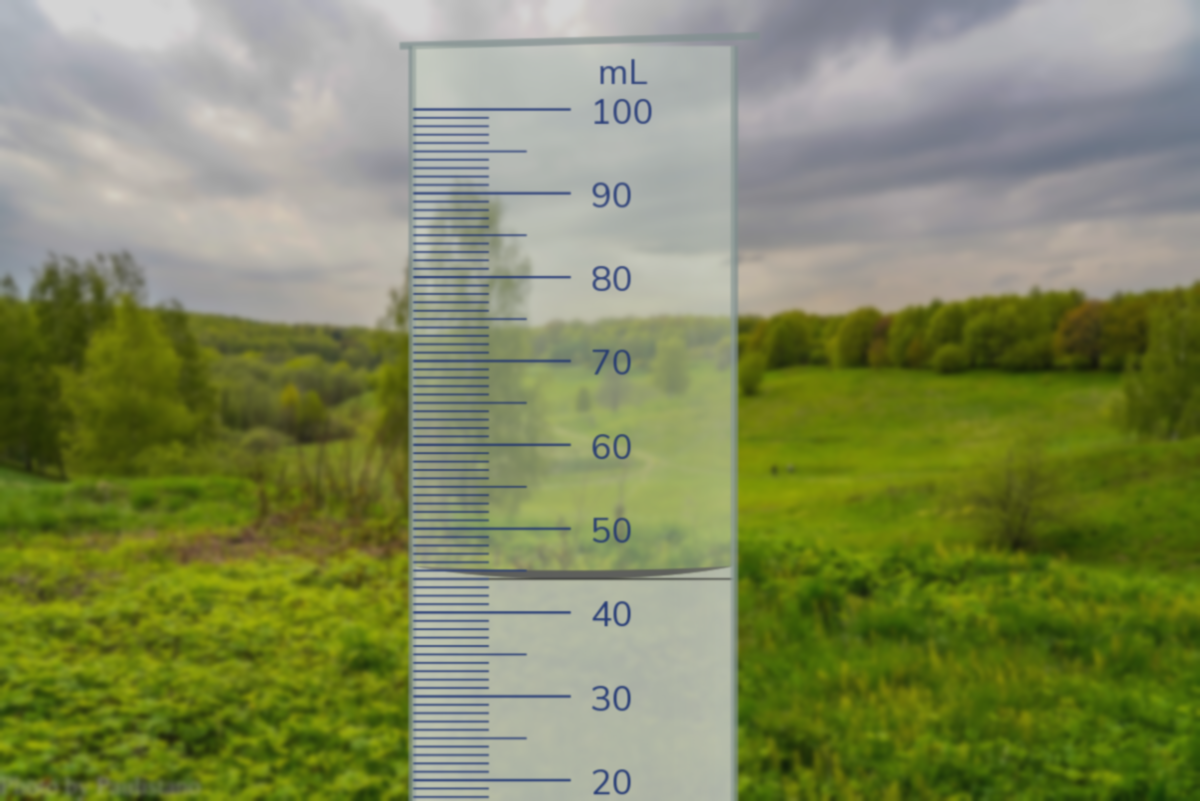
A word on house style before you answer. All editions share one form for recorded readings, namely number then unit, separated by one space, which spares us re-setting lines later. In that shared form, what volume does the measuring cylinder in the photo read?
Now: 44 mL
